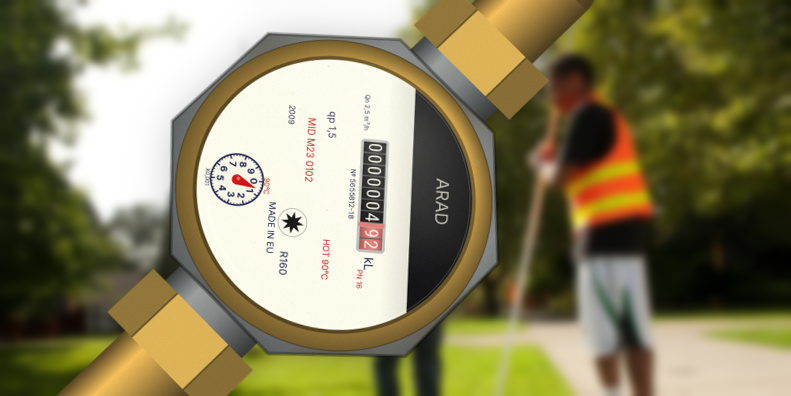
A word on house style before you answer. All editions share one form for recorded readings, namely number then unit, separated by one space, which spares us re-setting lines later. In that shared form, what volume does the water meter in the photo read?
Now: 4.920 kL
